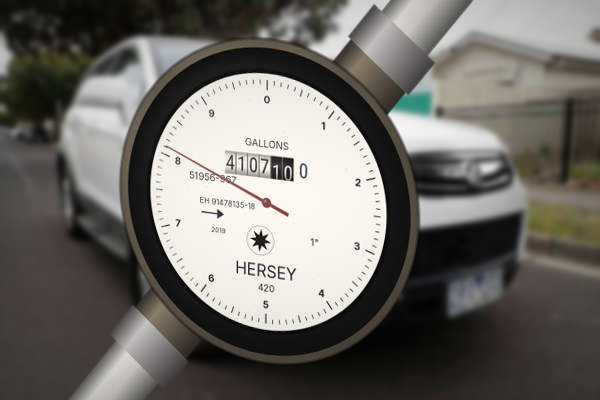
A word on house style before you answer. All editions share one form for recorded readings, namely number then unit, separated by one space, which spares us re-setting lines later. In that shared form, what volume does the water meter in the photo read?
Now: 4107098.1 gal
